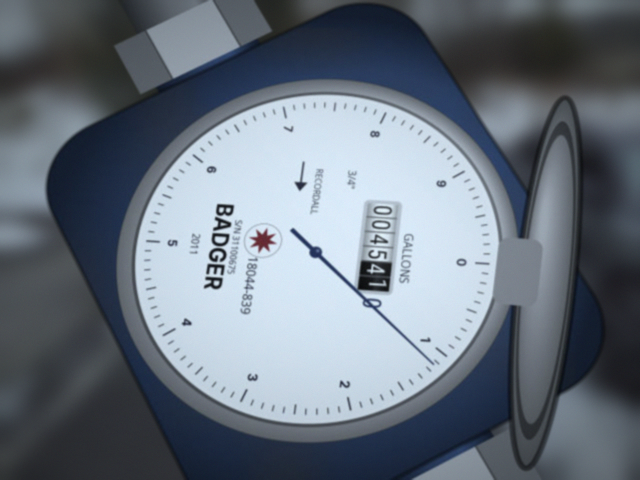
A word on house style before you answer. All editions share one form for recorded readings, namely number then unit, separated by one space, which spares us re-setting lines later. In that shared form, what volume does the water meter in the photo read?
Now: 45411.1 gal
